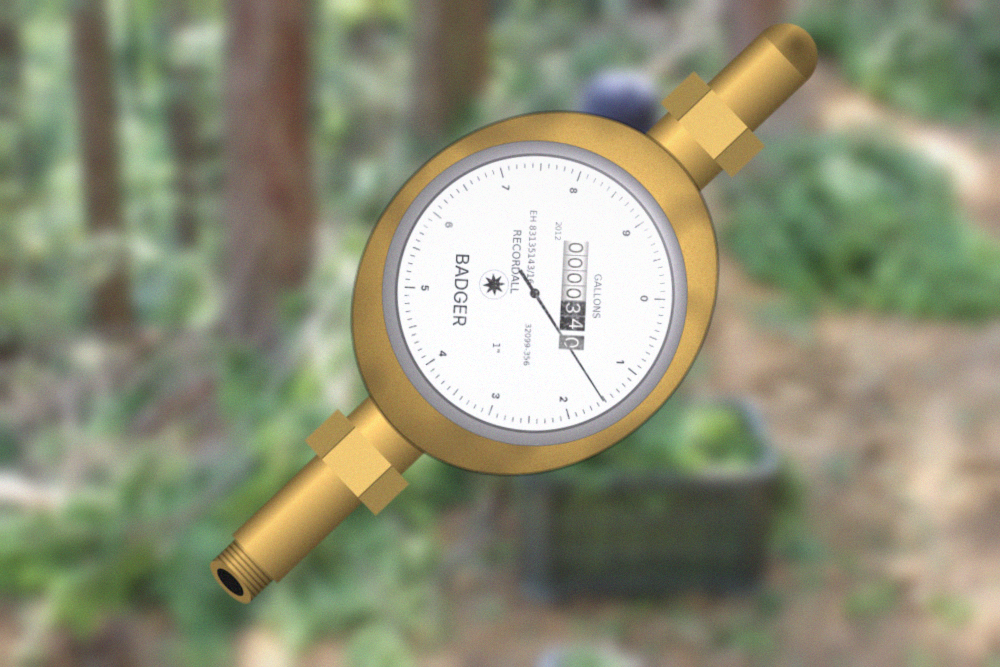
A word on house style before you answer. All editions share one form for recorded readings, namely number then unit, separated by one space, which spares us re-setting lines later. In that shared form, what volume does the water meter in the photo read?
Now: 341.5 gal
